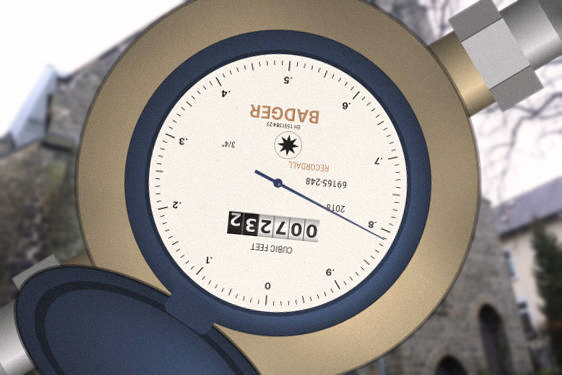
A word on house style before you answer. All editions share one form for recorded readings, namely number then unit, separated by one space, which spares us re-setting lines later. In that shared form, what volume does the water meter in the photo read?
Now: 7231.81 ft³
